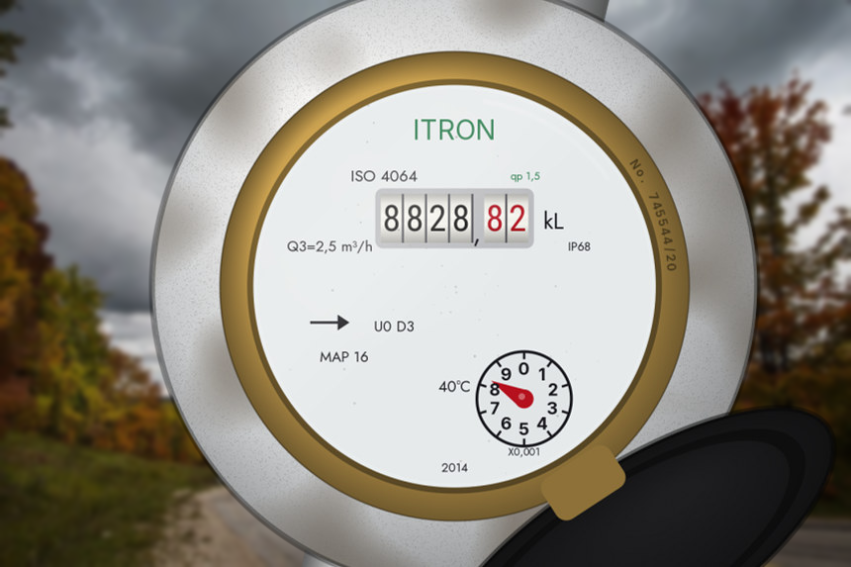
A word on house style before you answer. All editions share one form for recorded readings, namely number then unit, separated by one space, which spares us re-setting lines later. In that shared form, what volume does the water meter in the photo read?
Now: 8828.828 kL
